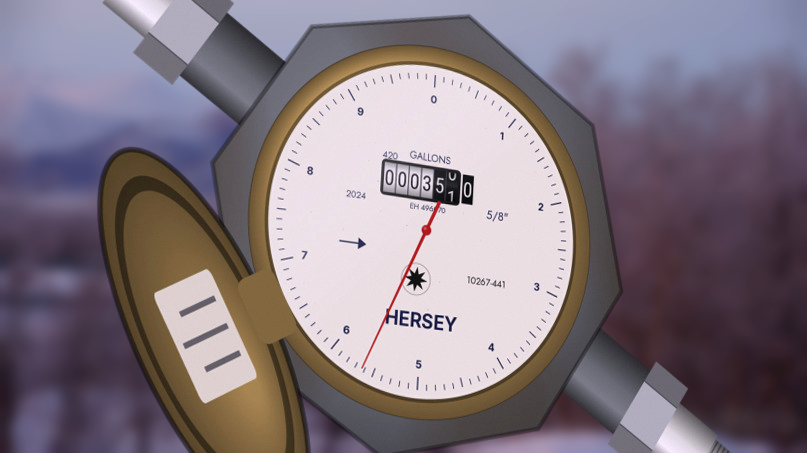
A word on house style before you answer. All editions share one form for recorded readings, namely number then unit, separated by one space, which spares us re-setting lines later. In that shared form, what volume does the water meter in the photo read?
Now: 3505.6 gal
